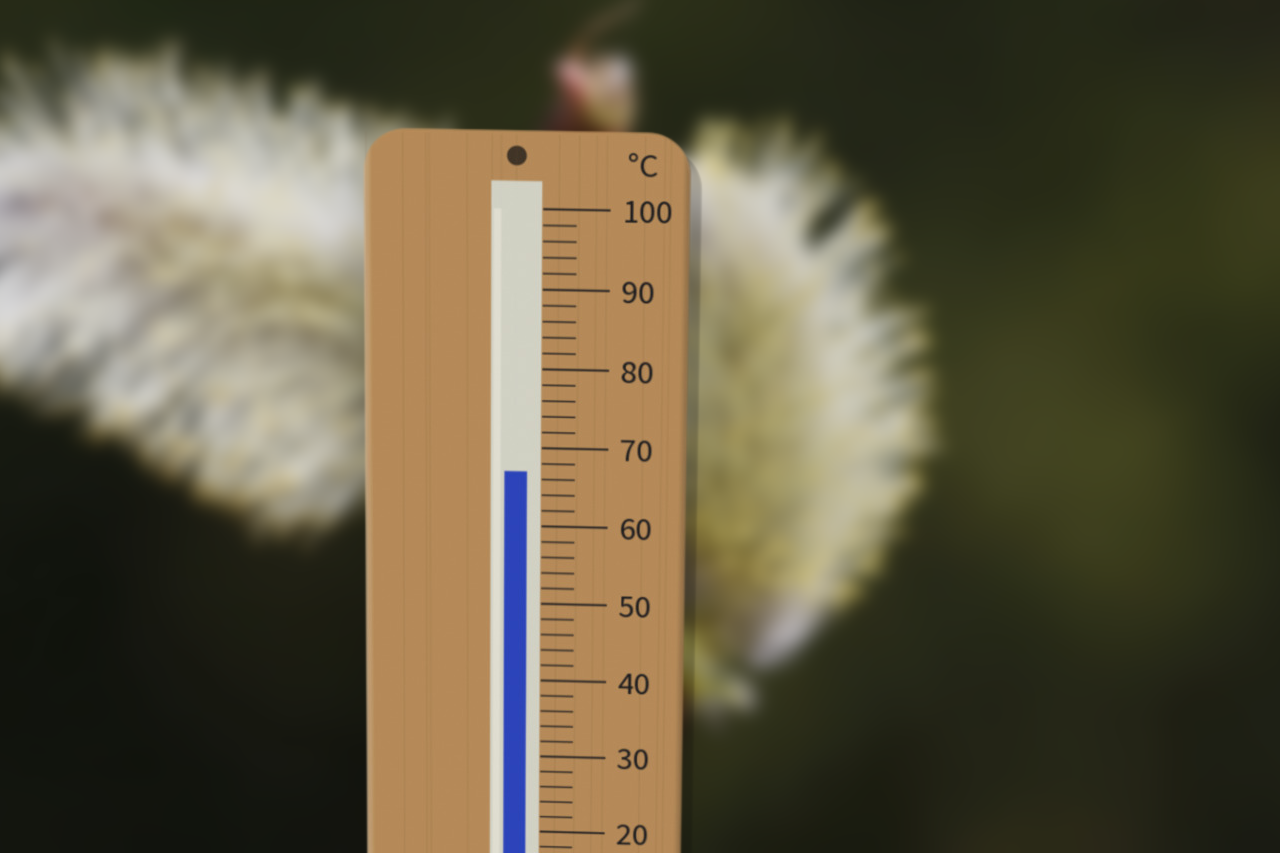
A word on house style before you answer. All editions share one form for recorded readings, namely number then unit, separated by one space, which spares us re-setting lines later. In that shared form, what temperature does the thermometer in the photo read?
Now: 67 °C
